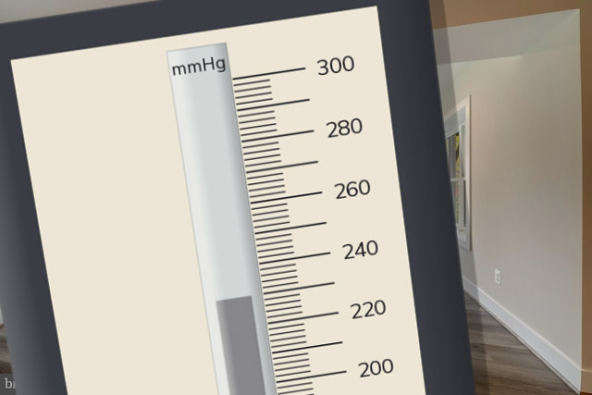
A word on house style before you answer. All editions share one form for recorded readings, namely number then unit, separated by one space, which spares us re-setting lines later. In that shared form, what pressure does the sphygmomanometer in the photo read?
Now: 230 mmHg
